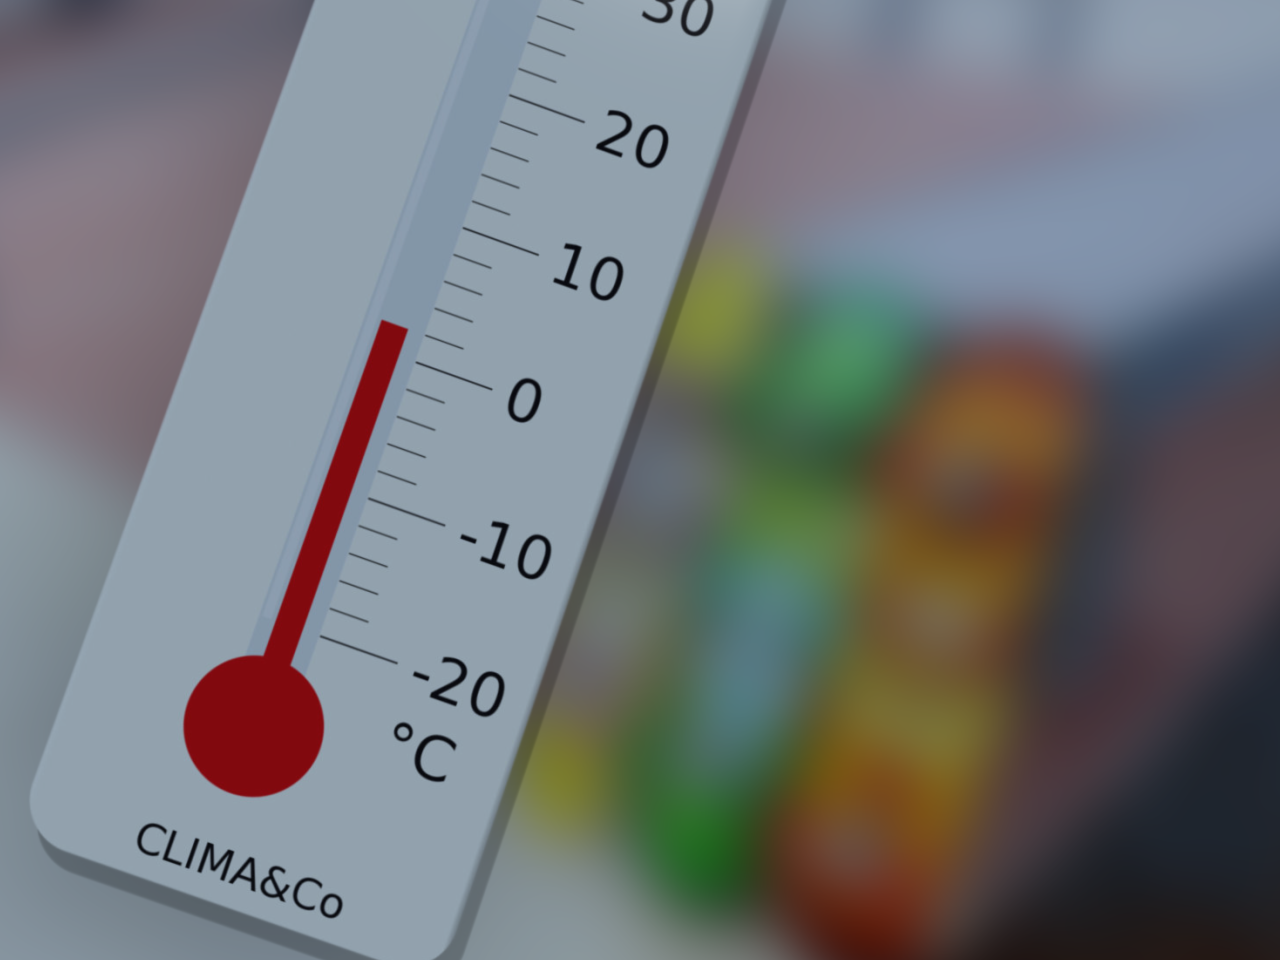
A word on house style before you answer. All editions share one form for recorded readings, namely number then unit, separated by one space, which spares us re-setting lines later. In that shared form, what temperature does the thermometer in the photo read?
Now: 2 °C
